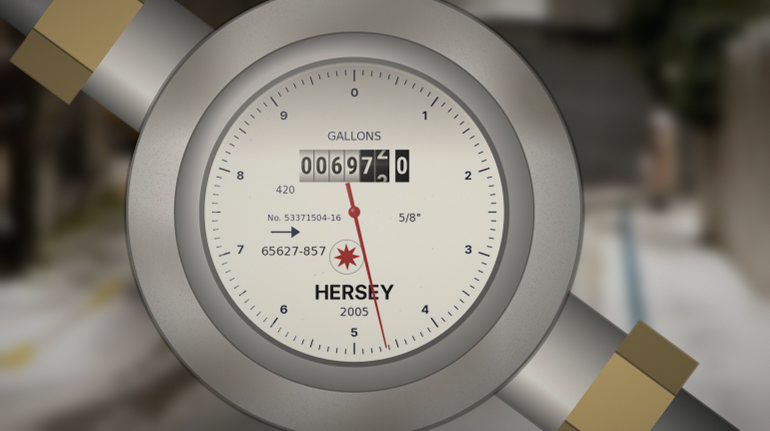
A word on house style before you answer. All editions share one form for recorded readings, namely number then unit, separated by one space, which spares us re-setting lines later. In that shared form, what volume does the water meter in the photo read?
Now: 69724.6 gal
